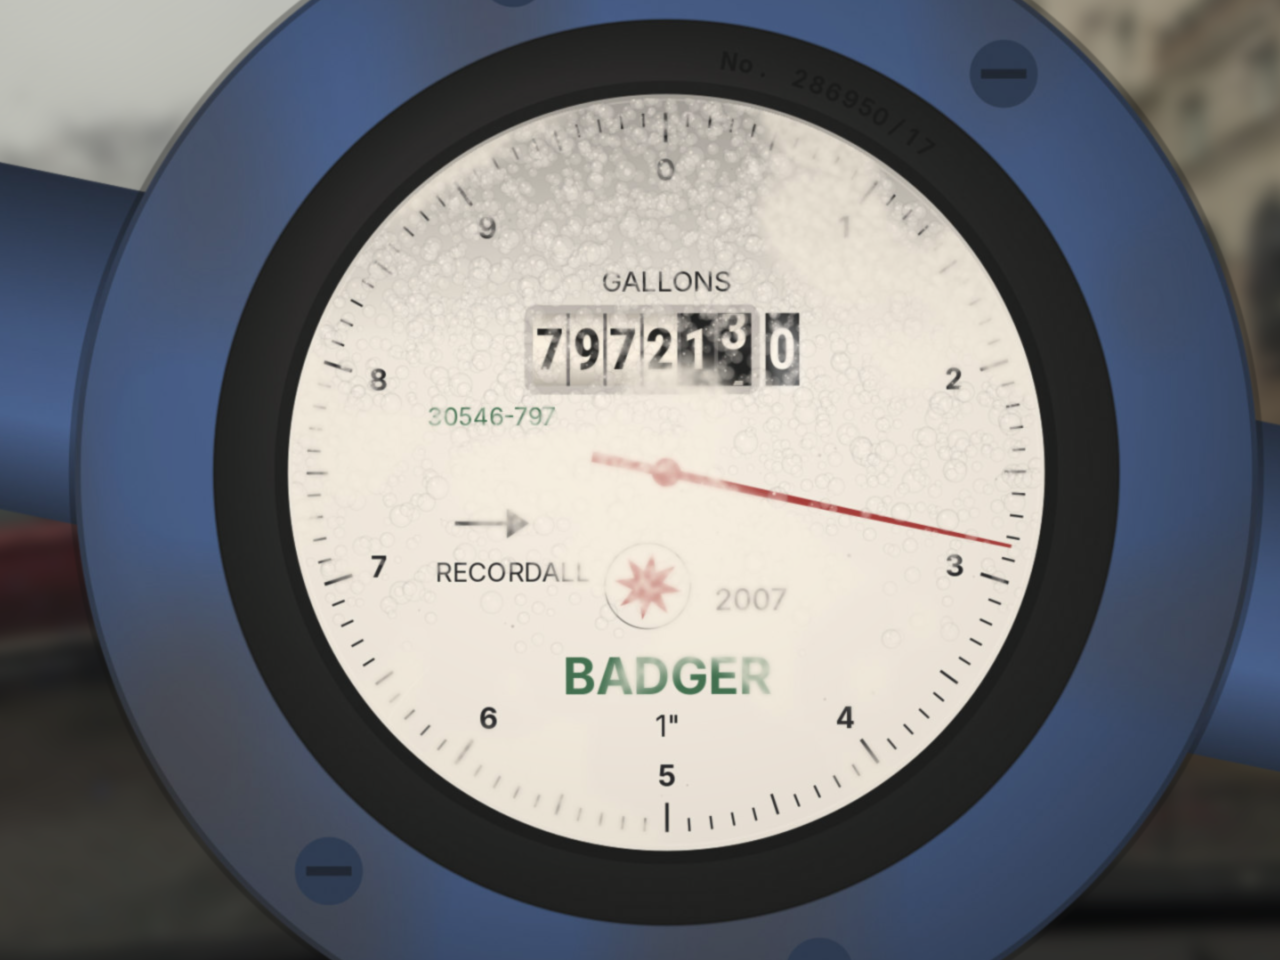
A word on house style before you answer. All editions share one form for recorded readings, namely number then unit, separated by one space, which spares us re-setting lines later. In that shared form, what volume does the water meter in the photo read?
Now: 7972132.8 gal
